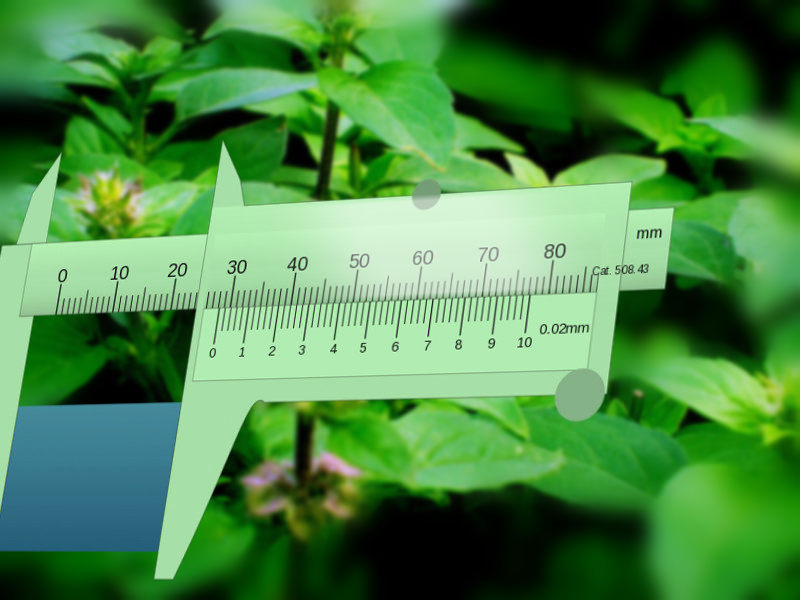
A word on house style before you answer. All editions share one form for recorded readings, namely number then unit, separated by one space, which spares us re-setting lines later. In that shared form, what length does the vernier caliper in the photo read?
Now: 28.2 mm
